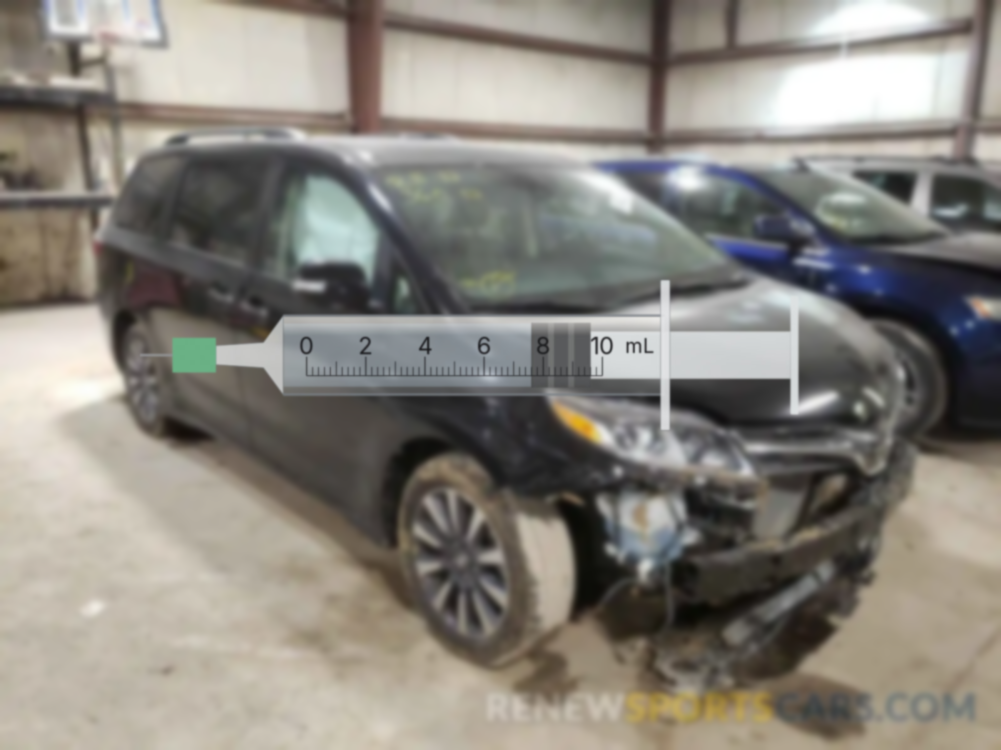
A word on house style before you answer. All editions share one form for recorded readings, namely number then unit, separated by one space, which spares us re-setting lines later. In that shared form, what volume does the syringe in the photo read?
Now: 7.6 mL
